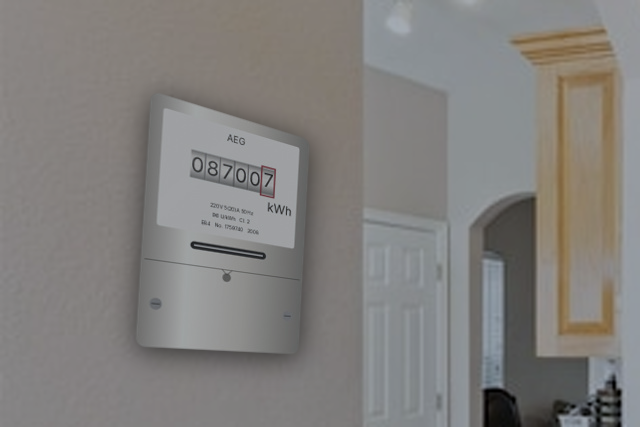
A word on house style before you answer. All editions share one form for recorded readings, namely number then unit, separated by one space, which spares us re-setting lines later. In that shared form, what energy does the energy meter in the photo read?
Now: 8700.7 kWh
